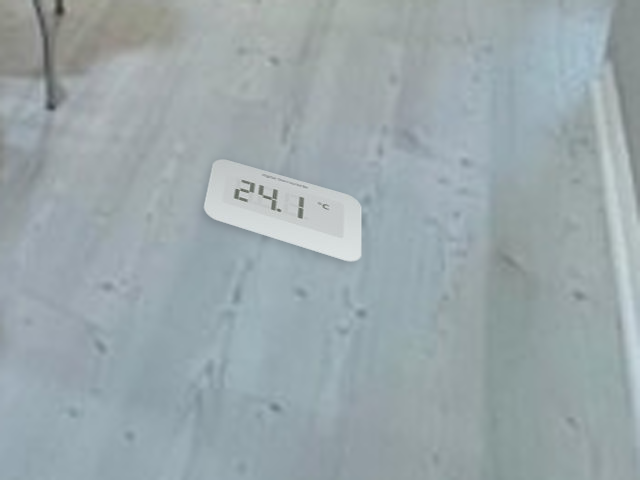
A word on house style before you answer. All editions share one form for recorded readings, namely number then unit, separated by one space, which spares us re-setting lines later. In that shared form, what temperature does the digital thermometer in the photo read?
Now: 24.1 °C
